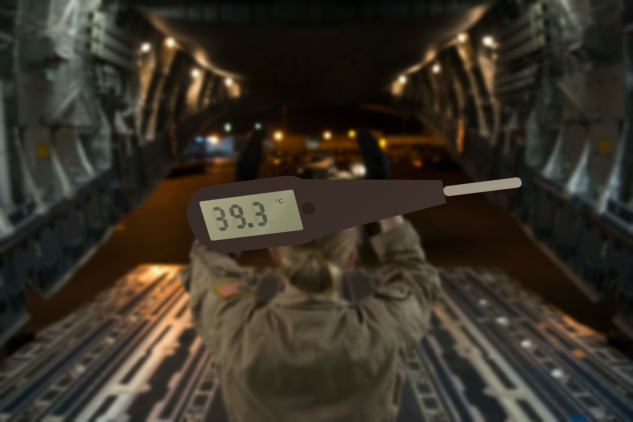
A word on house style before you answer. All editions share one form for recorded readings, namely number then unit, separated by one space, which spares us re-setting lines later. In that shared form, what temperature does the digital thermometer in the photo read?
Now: 39.3 °C
